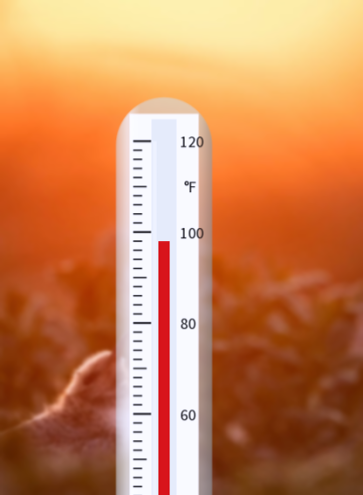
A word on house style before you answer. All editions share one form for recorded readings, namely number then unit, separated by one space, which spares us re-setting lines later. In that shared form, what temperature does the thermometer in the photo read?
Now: 98 °F
